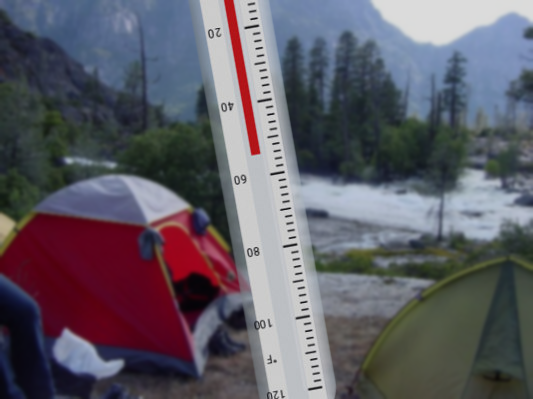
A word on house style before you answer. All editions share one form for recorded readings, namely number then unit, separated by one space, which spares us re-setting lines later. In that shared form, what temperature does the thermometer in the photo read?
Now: 54 °F
